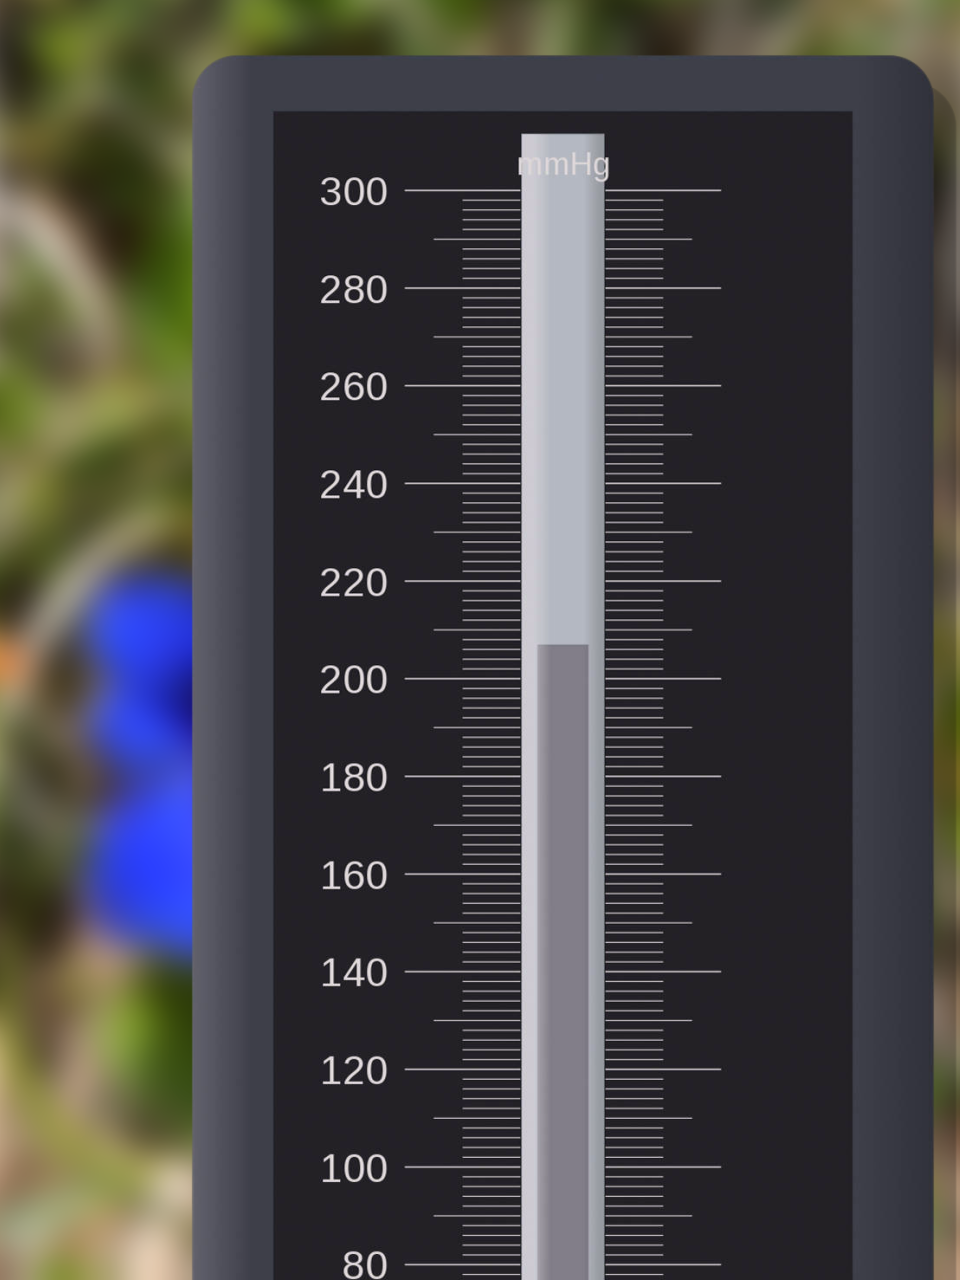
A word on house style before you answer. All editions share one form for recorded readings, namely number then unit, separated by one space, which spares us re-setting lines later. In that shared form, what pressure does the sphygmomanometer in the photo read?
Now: 207 mmHg
